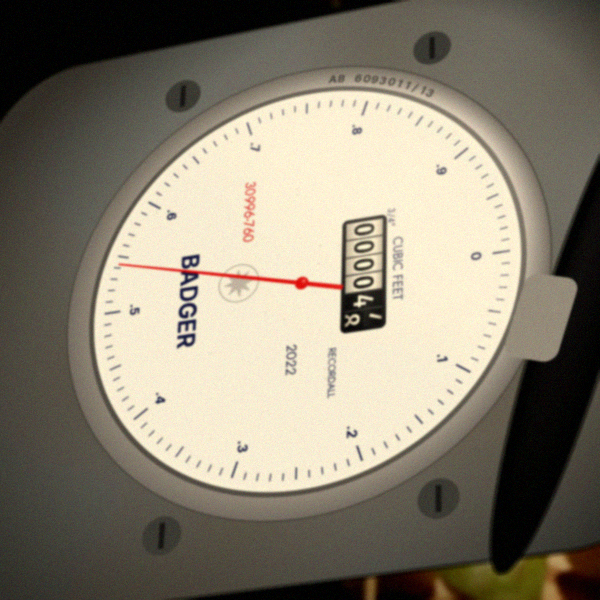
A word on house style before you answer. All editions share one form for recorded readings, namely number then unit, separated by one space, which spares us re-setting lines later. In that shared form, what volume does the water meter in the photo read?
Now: 47.54 ft³
